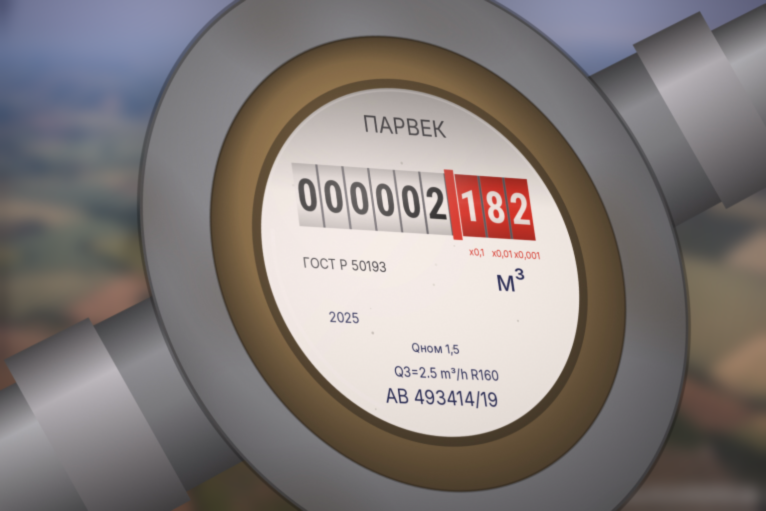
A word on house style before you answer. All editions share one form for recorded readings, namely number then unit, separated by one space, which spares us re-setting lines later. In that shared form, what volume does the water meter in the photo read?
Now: 2.182 m³
